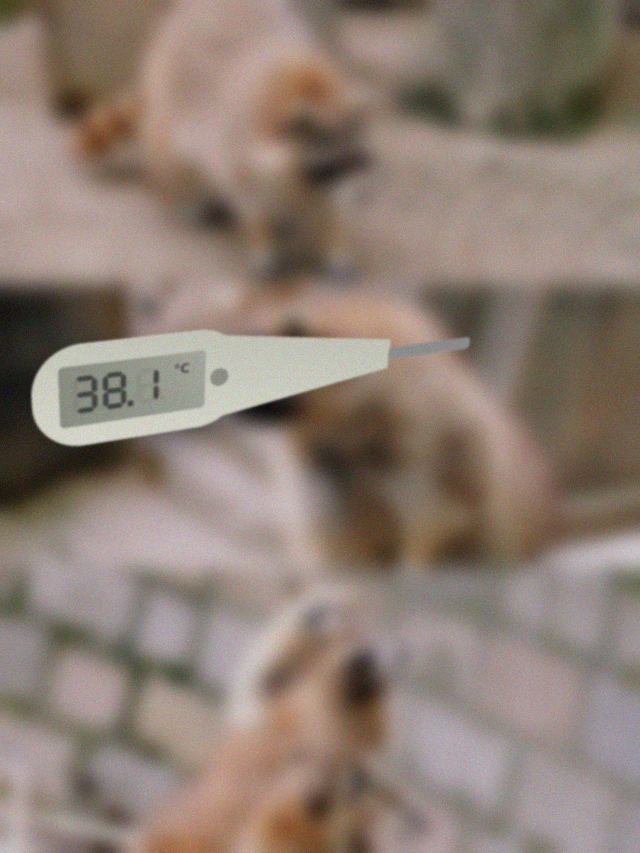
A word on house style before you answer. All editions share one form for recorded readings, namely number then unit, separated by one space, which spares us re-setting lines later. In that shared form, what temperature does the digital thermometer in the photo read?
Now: 38.1 °C
